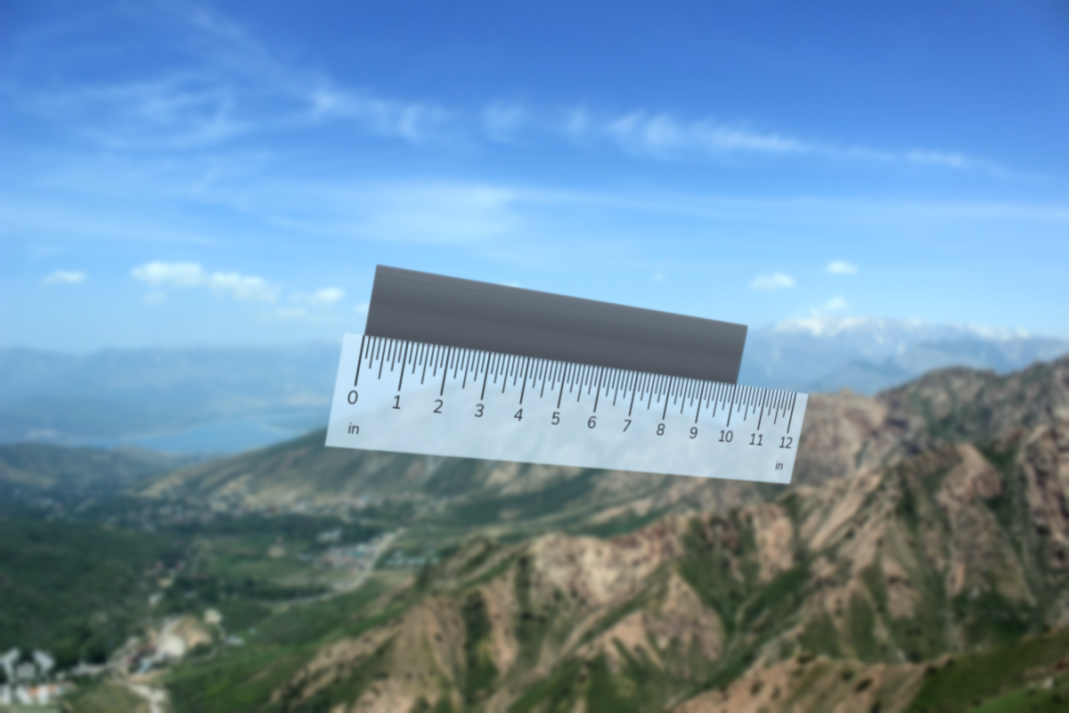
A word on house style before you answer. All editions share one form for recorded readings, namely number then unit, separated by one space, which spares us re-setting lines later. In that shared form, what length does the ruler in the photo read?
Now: 10 in
